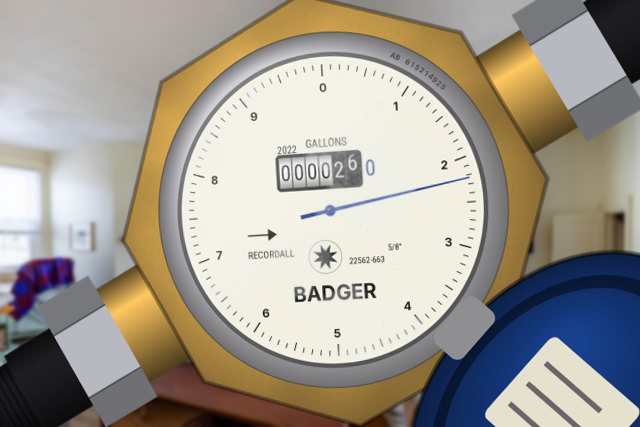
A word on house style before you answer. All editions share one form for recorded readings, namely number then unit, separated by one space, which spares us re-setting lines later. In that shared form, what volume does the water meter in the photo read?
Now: 262.2 gal
